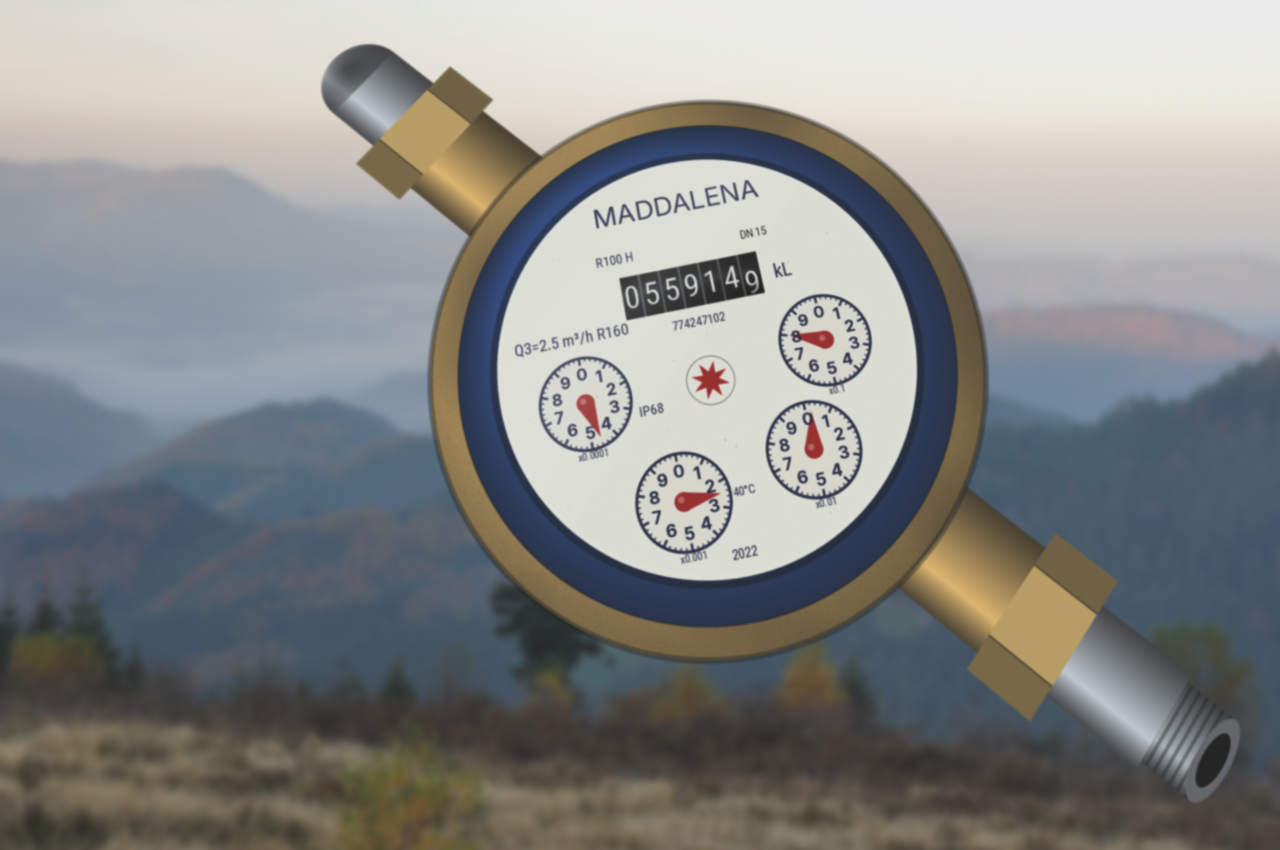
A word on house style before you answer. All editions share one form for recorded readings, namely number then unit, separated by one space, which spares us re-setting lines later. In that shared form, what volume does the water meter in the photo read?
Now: 559148.8024 kL
